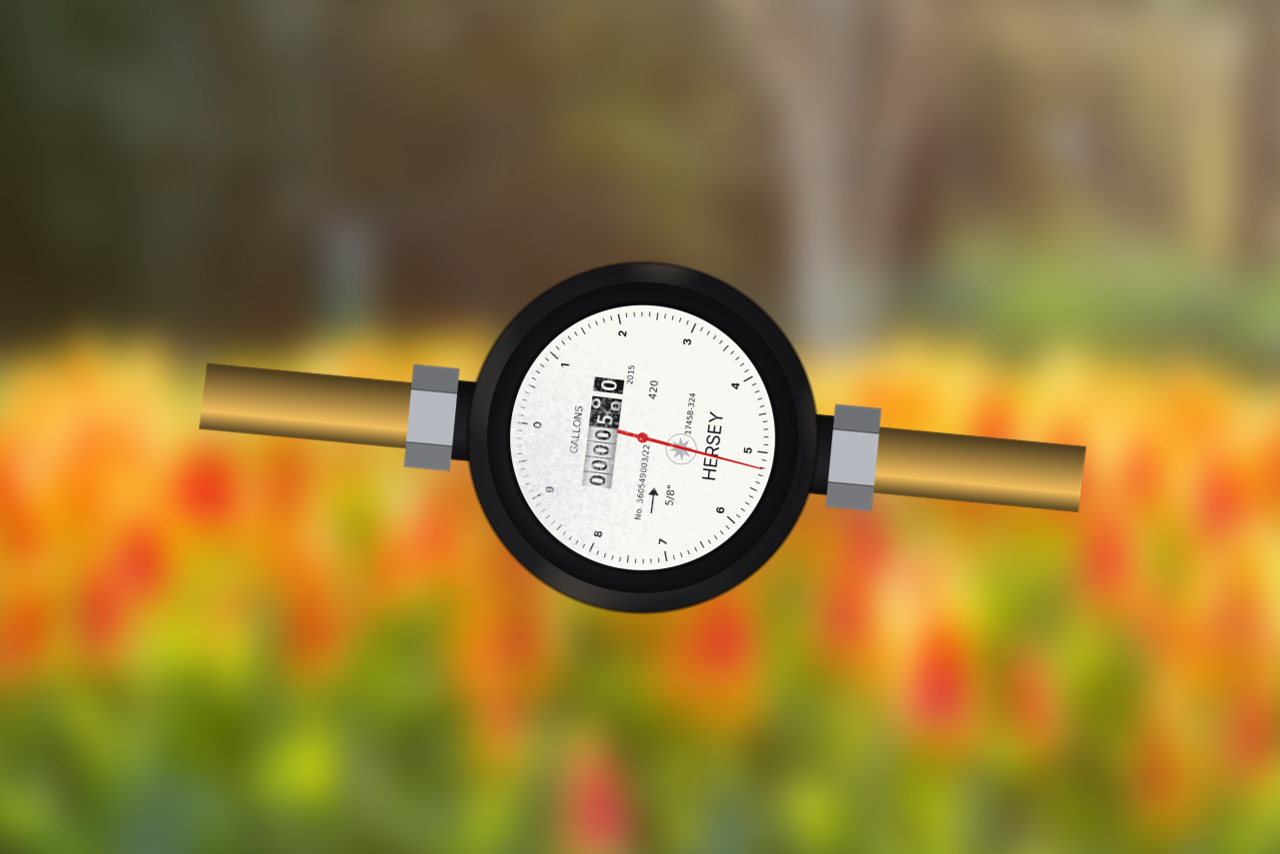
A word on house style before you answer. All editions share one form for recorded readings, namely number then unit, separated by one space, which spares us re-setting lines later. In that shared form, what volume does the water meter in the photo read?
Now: 585.2 gal
